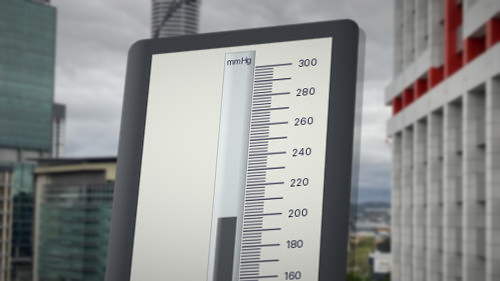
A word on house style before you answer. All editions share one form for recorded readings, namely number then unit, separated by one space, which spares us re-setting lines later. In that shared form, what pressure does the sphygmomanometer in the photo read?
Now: 200 mmHg
